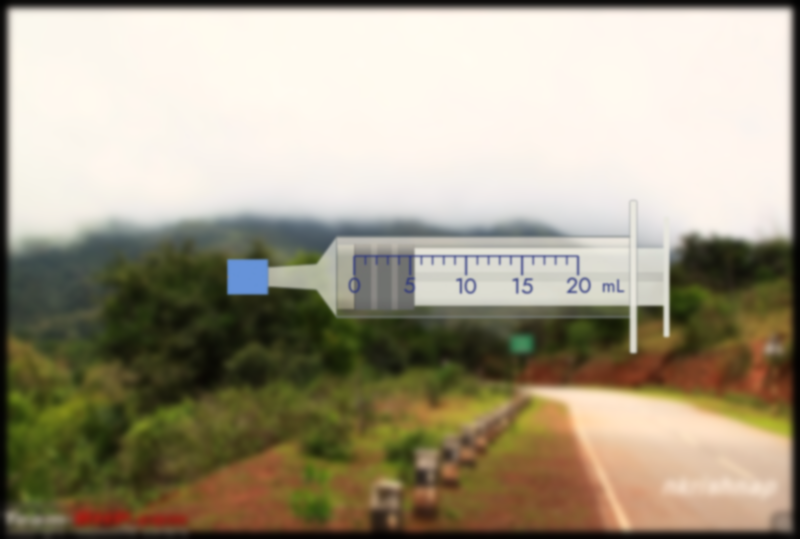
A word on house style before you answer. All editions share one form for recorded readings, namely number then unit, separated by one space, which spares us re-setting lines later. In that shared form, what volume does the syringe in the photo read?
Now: 0 mL
